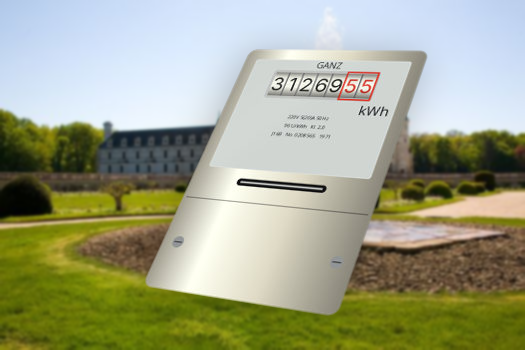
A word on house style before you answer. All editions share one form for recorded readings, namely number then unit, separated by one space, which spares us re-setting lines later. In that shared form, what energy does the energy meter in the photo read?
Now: 31269.55 kWh
